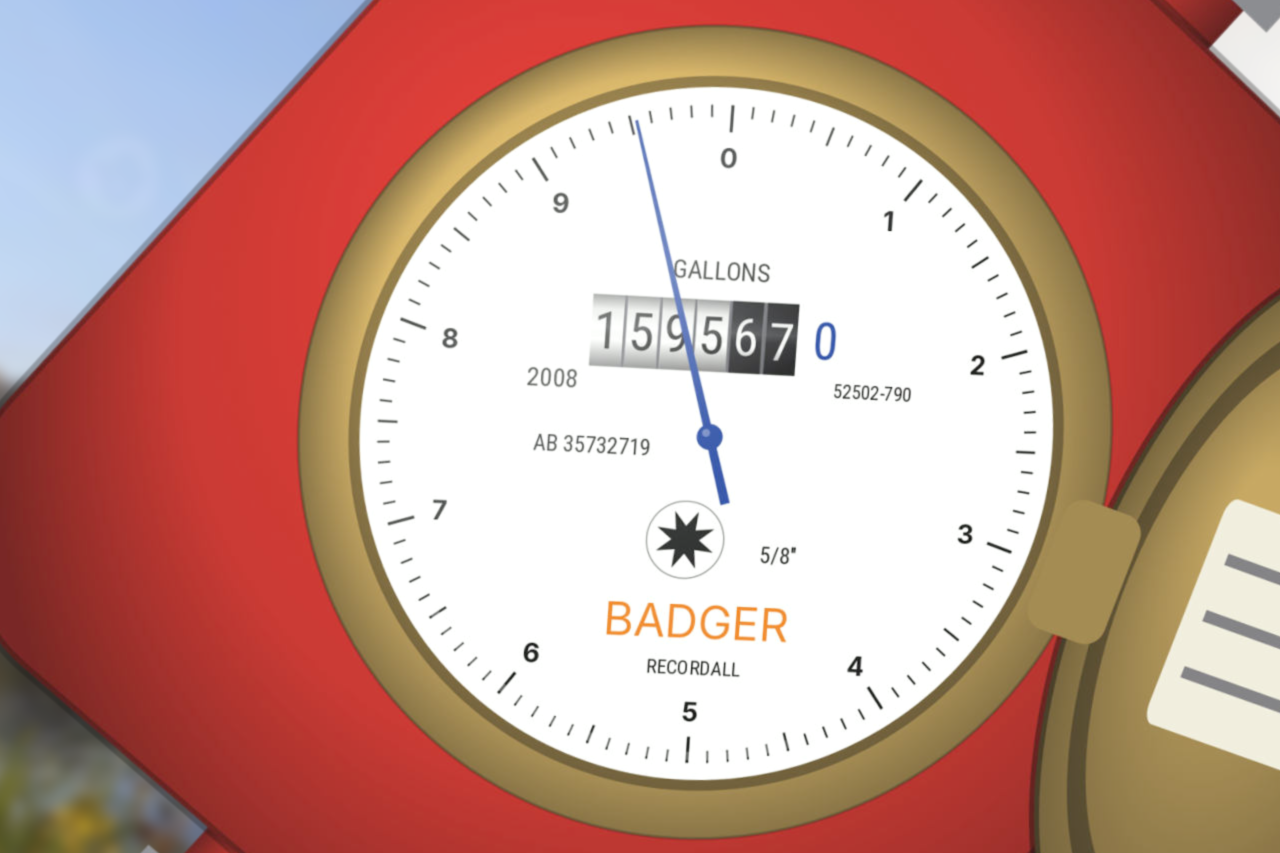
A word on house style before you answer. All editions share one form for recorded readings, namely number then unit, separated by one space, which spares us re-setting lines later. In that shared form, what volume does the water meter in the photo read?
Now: 1595669.5 gal
